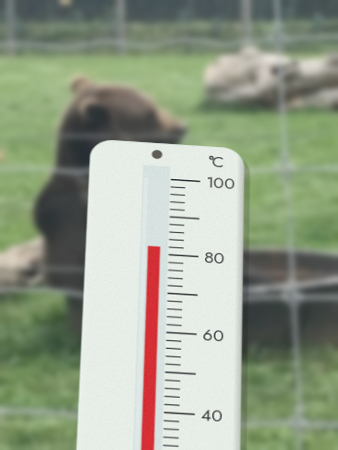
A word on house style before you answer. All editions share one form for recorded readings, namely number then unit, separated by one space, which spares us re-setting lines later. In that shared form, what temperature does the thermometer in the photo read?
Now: 82 °C
